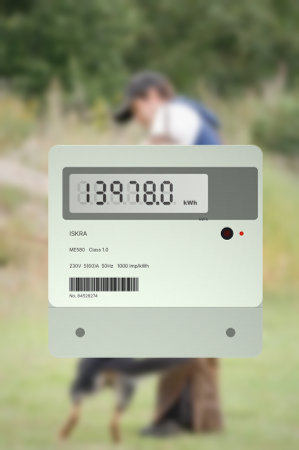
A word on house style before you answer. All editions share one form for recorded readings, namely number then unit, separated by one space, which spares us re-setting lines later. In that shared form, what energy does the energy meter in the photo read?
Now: 13978.0 kWh
